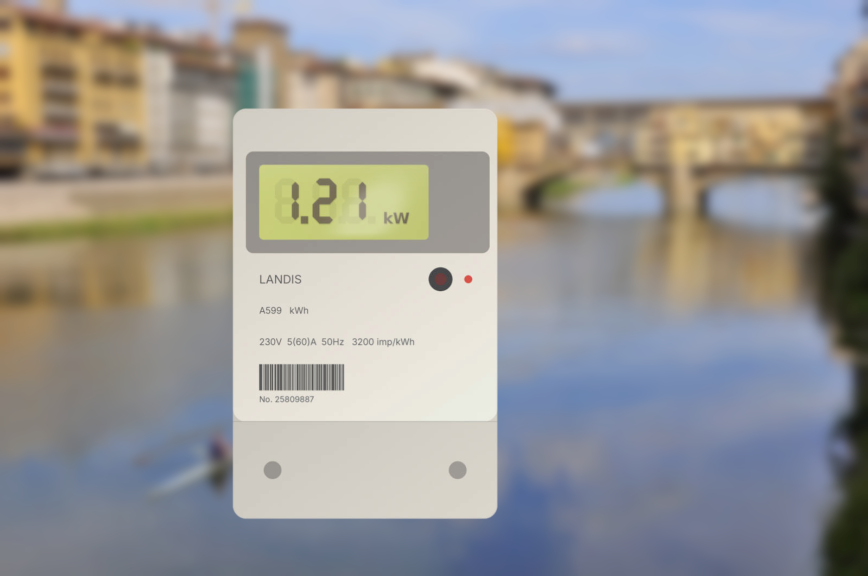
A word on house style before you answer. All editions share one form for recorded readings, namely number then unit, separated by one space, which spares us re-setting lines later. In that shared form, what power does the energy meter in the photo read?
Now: 1.21 kW
